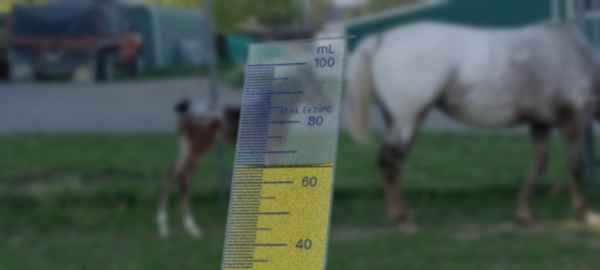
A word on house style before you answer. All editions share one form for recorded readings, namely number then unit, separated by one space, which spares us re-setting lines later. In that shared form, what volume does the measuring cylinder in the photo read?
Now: 65 mL
